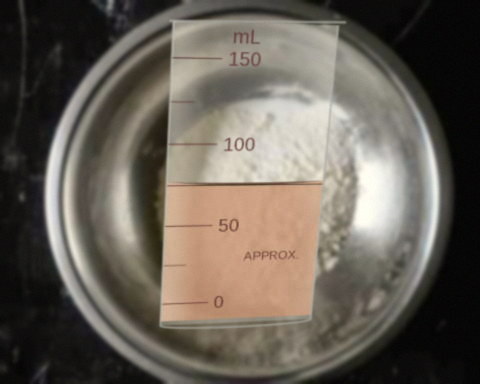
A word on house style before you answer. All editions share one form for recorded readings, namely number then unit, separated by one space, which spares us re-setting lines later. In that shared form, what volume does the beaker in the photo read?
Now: 75 mL
